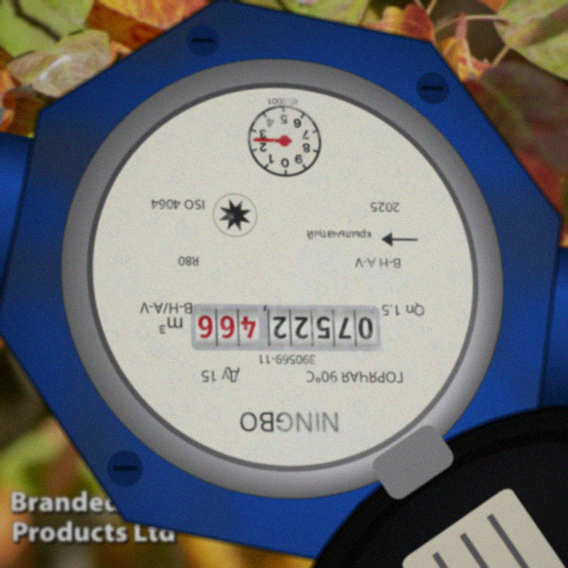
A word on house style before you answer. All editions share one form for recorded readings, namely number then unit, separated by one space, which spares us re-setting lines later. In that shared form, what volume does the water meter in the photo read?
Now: 7522.4662 m³
